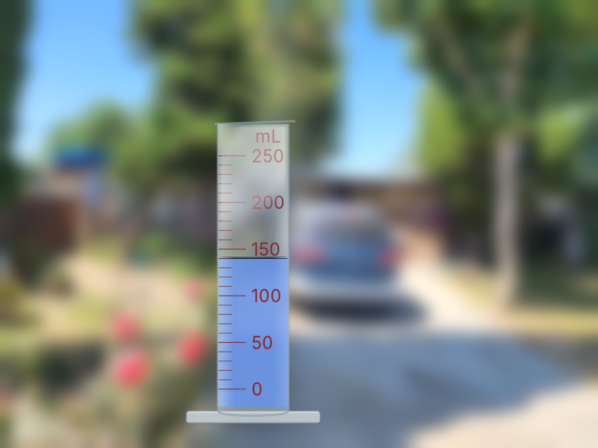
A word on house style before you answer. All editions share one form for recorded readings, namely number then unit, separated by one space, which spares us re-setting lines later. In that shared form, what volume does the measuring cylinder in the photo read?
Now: 140 mL
